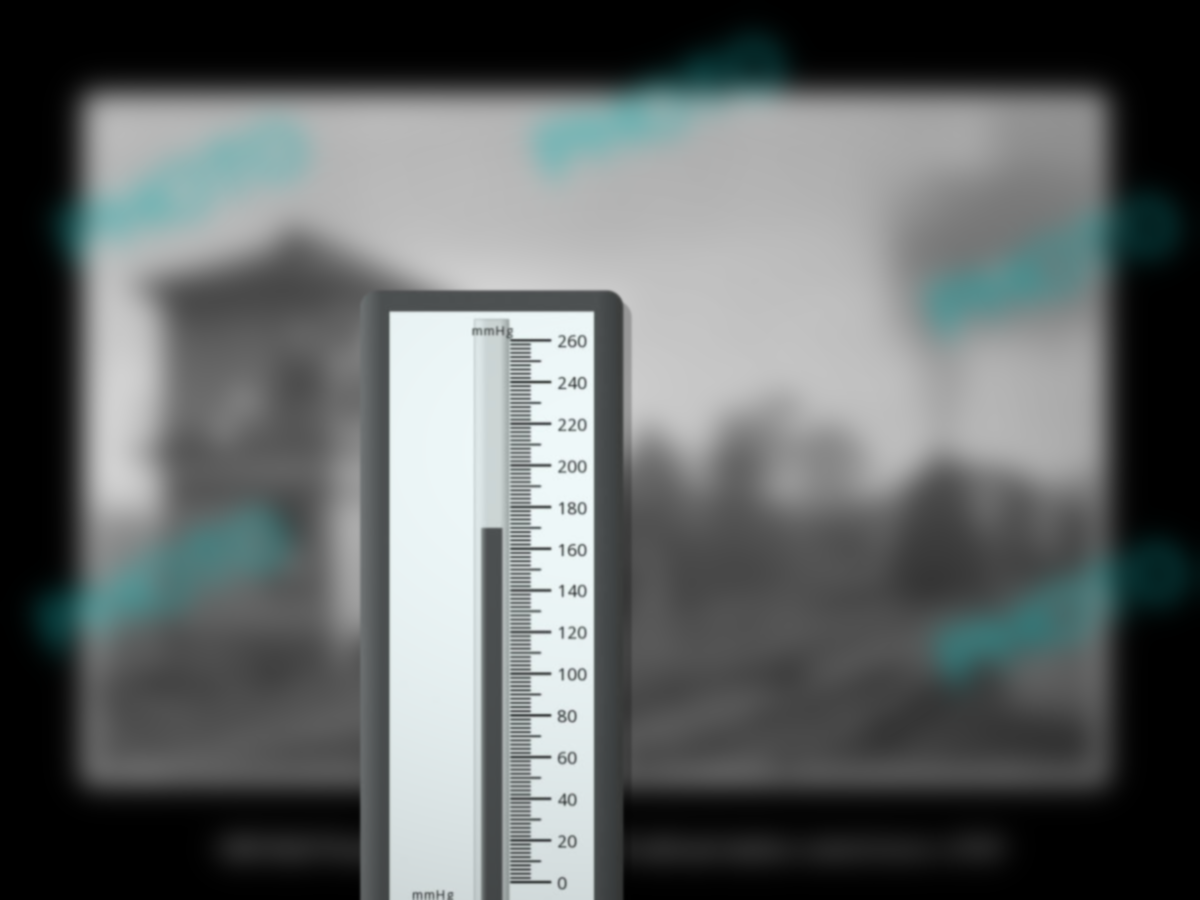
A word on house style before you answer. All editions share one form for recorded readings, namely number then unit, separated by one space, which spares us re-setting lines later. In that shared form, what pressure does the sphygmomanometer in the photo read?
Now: 170 mmHg
